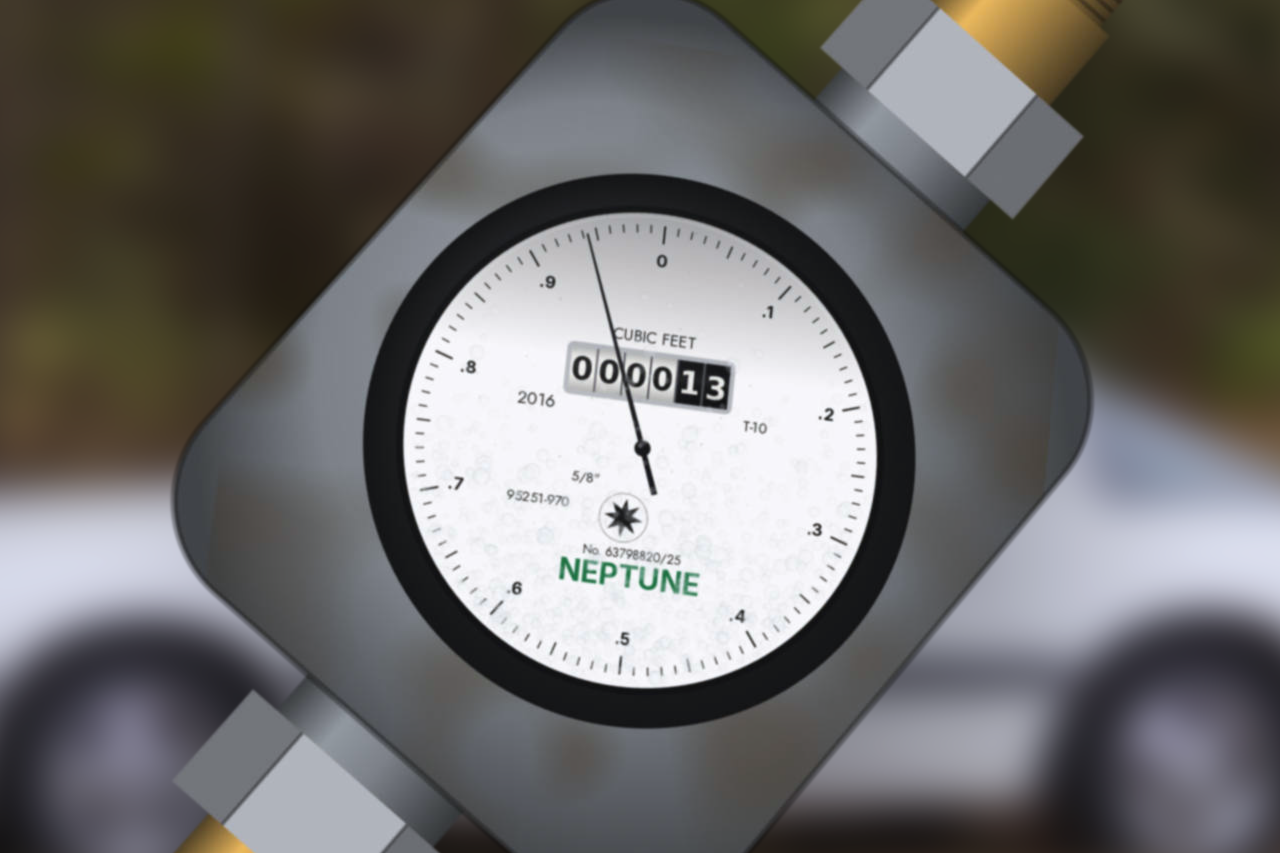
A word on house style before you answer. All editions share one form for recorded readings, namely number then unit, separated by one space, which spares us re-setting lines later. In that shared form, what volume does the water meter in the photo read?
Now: 12.94 ft³
